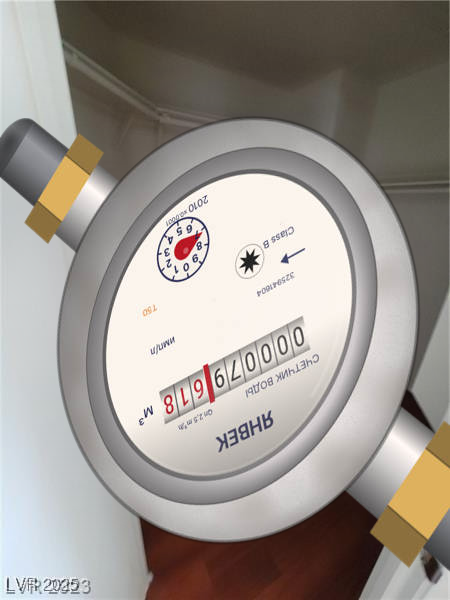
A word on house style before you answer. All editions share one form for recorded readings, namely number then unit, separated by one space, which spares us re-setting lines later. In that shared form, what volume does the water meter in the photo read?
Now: 79.6187 m³
